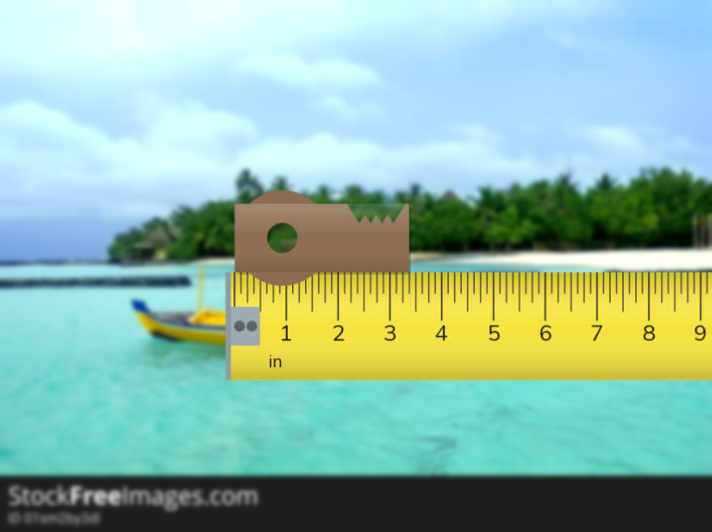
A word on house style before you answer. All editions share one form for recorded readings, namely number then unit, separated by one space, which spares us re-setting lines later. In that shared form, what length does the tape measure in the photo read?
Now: 3.375 in
